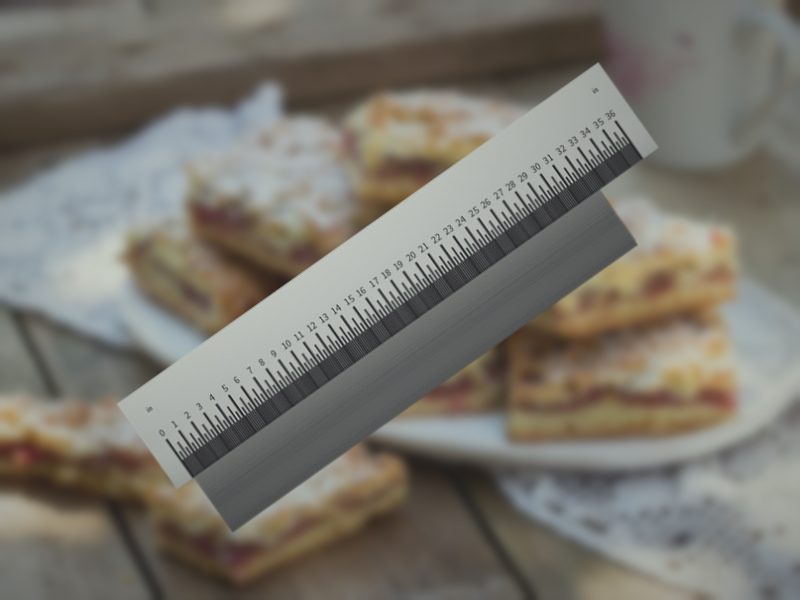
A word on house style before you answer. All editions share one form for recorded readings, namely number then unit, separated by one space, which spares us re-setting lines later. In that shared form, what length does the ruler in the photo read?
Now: 32.5 in
